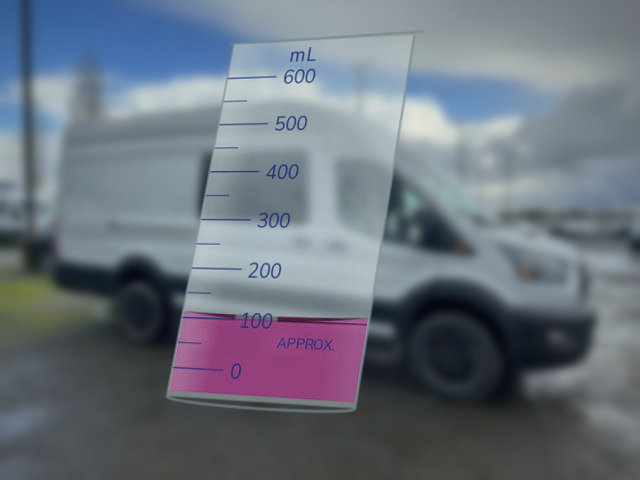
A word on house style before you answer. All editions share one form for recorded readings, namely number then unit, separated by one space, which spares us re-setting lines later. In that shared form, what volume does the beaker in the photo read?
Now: 100 mL
